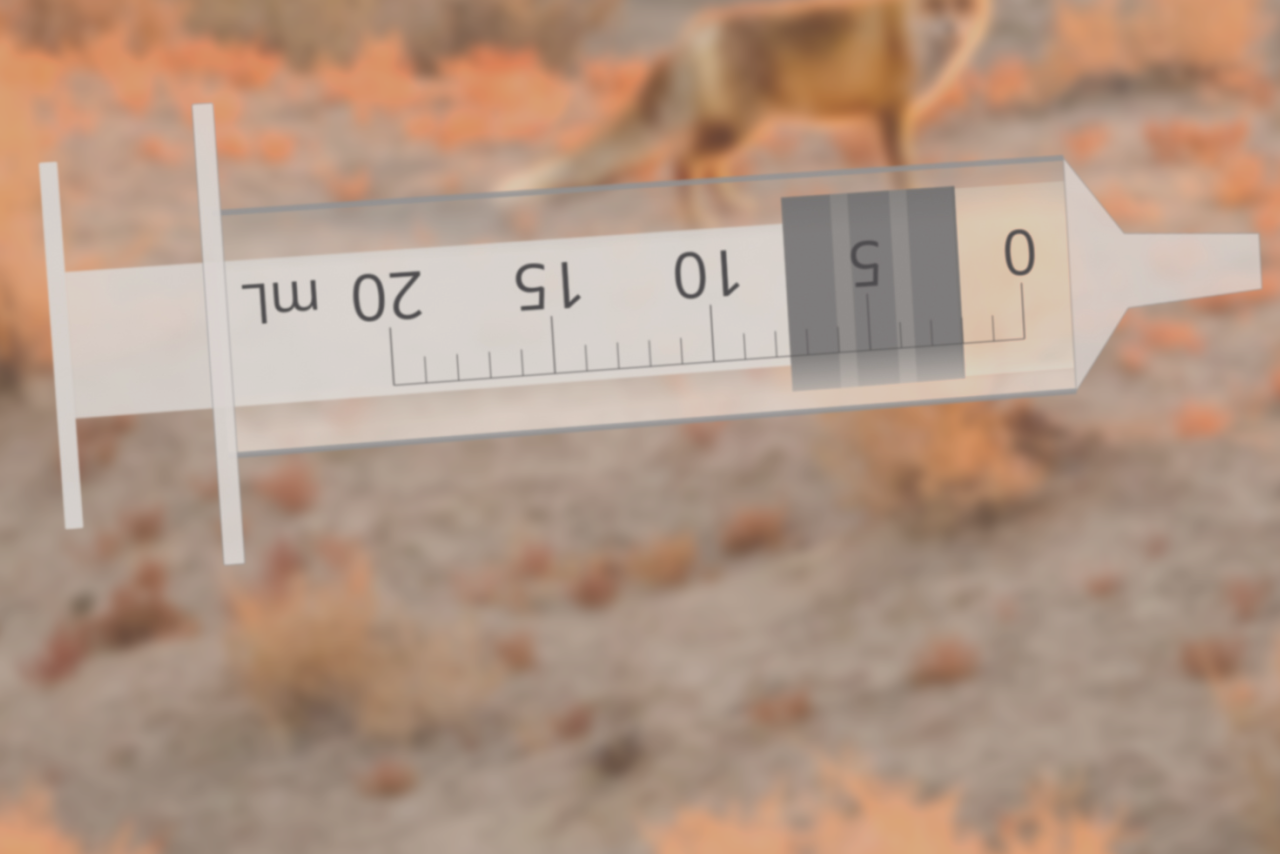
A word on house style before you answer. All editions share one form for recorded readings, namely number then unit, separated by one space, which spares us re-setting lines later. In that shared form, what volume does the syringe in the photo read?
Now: 2 mL
